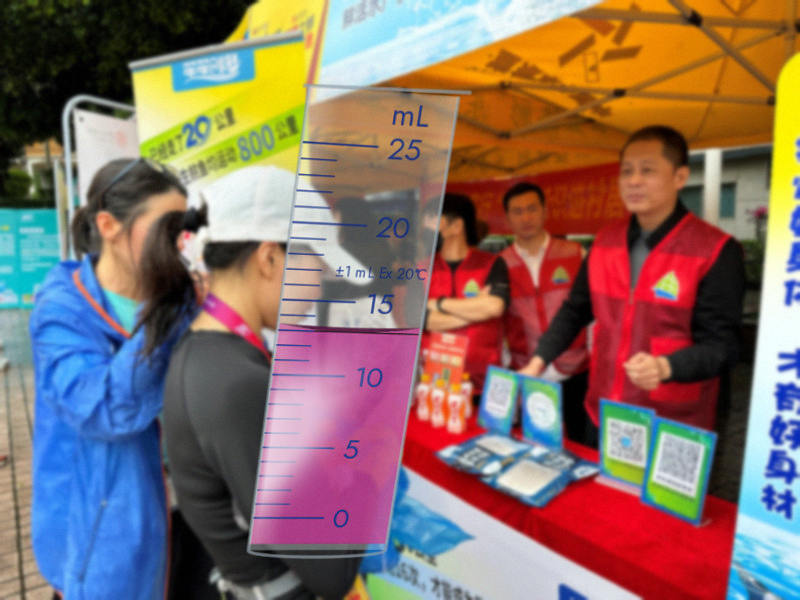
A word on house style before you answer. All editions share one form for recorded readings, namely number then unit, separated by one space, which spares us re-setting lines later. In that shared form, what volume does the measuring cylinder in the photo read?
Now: 13 mL
